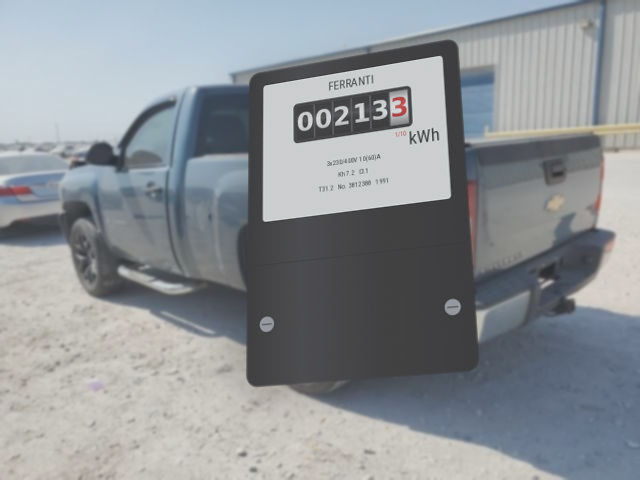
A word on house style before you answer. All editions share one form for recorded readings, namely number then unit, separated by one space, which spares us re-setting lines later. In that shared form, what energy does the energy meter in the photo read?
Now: 213.3 kWh
